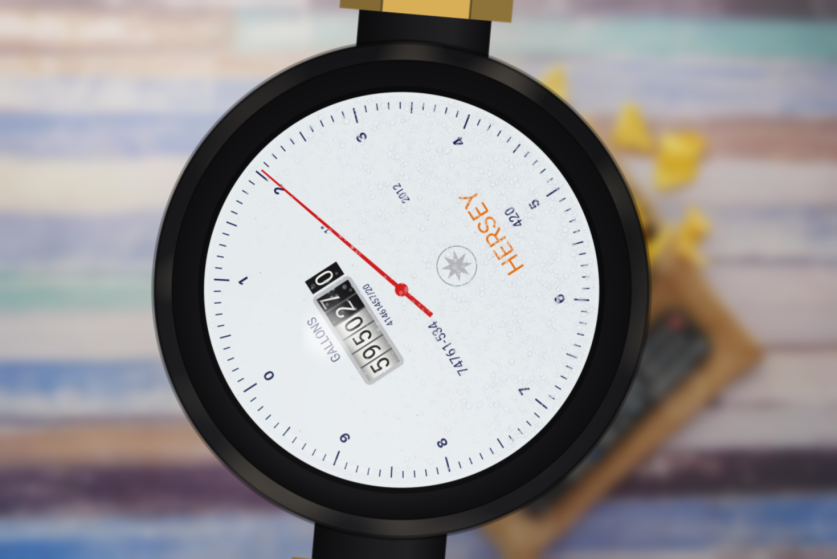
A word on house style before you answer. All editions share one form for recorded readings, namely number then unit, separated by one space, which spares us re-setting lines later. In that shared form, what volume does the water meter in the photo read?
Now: 5950272.0 gal
